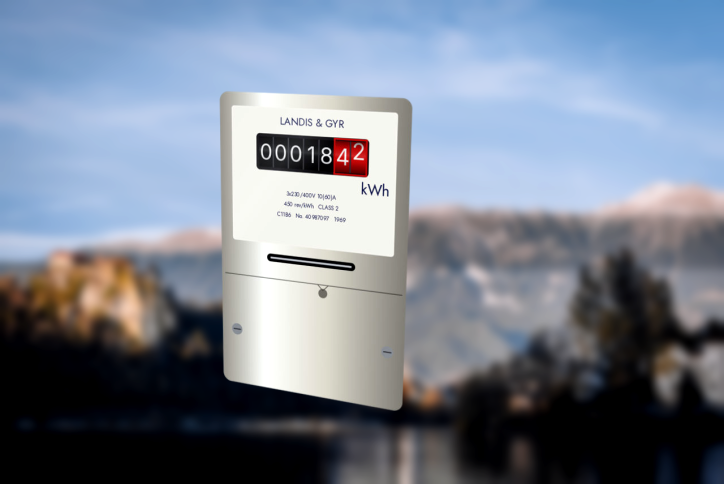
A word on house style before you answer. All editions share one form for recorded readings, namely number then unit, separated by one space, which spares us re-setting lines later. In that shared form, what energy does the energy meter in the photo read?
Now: 18.42 kWh
